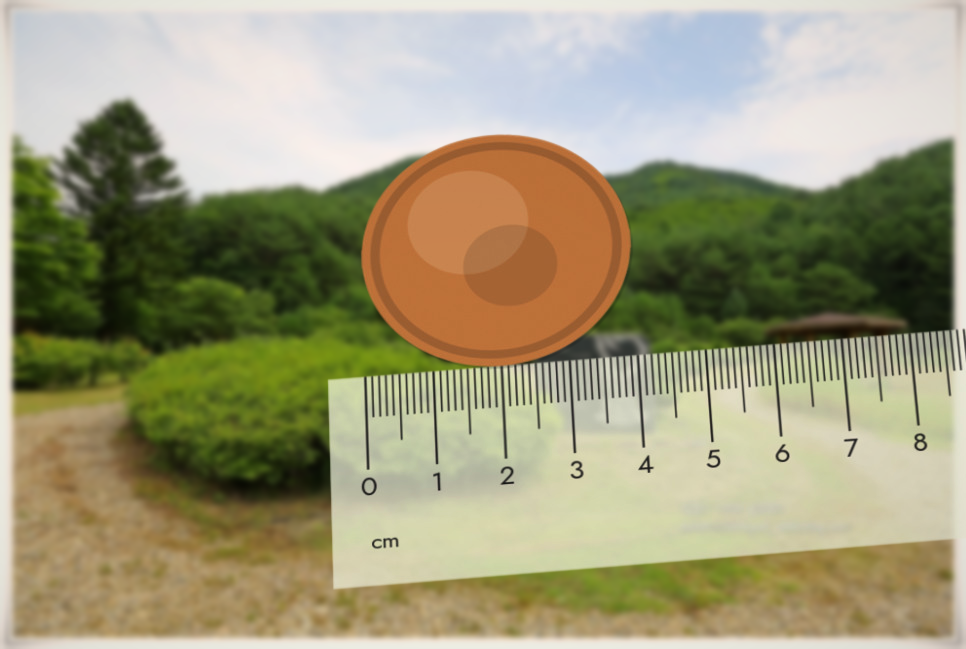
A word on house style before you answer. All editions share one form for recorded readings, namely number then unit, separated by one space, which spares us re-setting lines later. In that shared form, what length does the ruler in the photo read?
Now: 4 cm
